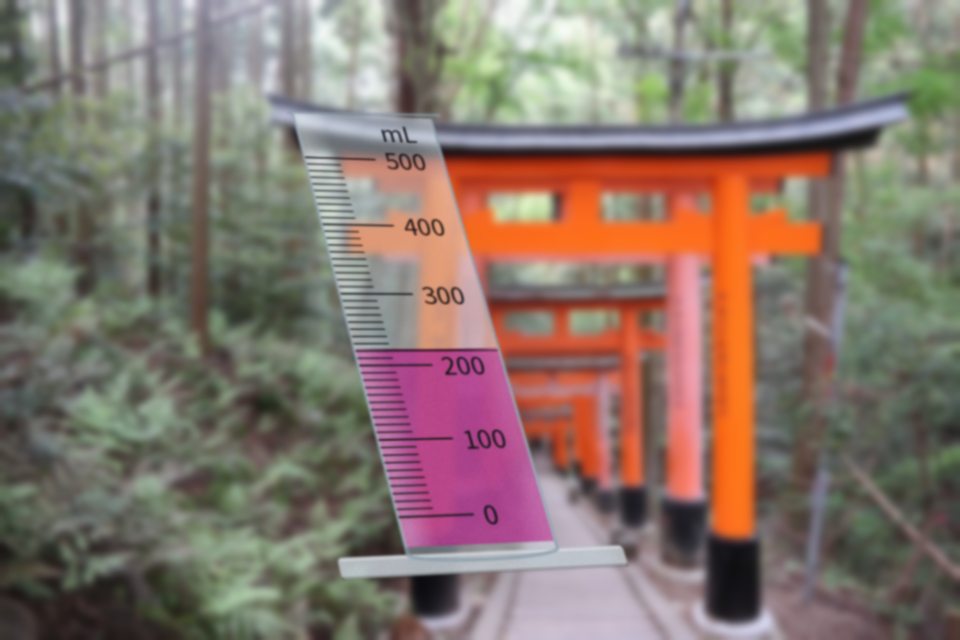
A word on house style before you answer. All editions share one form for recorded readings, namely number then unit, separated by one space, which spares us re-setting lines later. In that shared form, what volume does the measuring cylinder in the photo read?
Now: 220 mL
